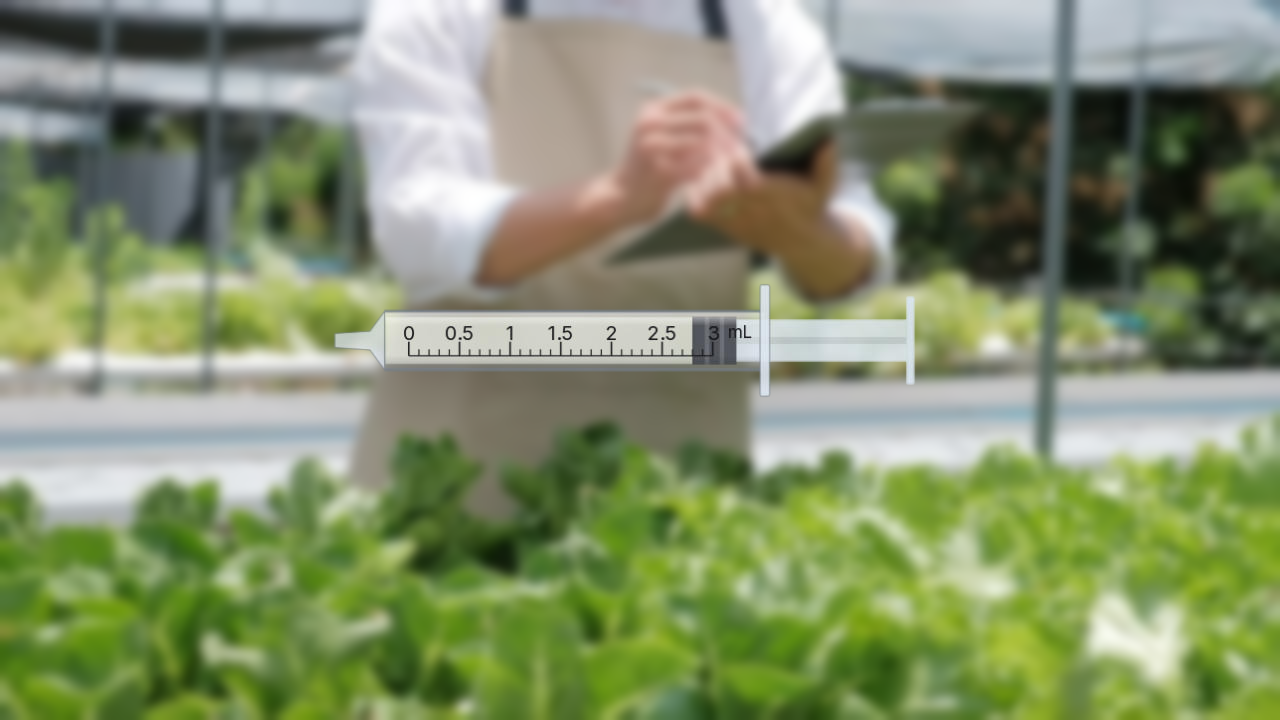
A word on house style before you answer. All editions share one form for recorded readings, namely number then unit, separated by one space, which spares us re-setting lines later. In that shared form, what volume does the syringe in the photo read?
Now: 2.8 mL
